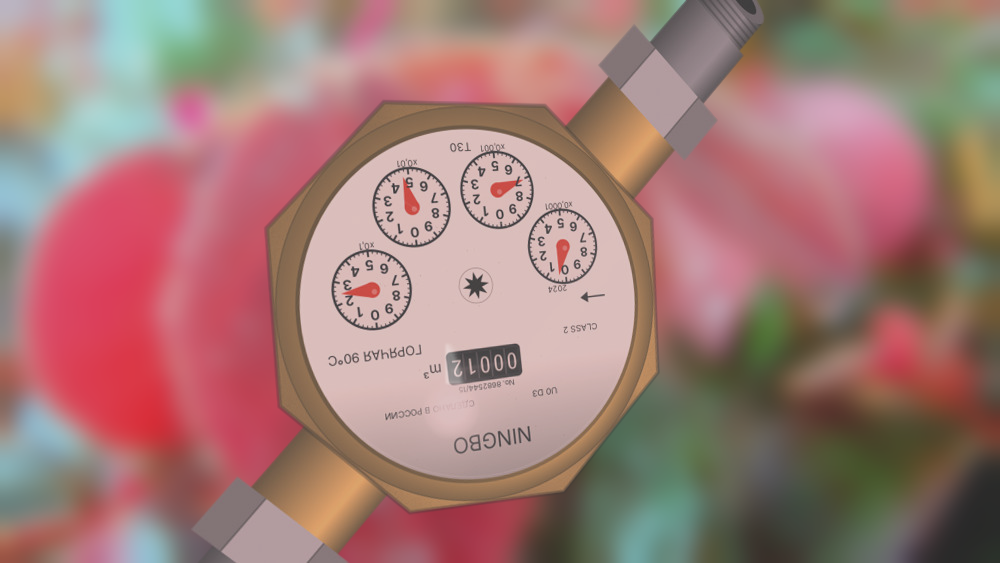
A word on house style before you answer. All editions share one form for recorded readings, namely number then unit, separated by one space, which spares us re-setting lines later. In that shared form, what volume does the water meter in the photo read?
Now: 12.2470 m³
